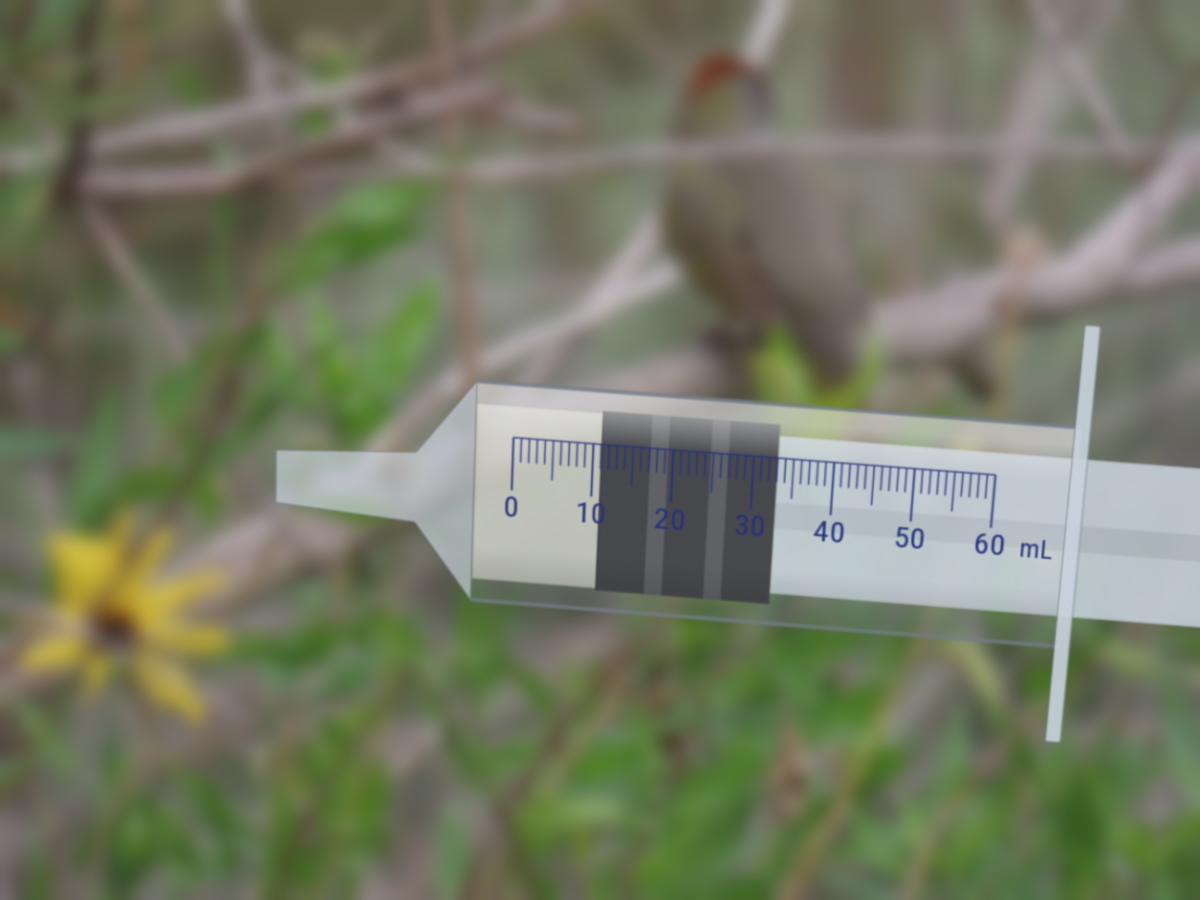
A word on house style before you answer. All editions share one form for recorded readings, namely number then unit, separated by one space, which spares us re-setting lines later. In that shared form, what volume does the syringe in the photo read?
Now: 11 mL
